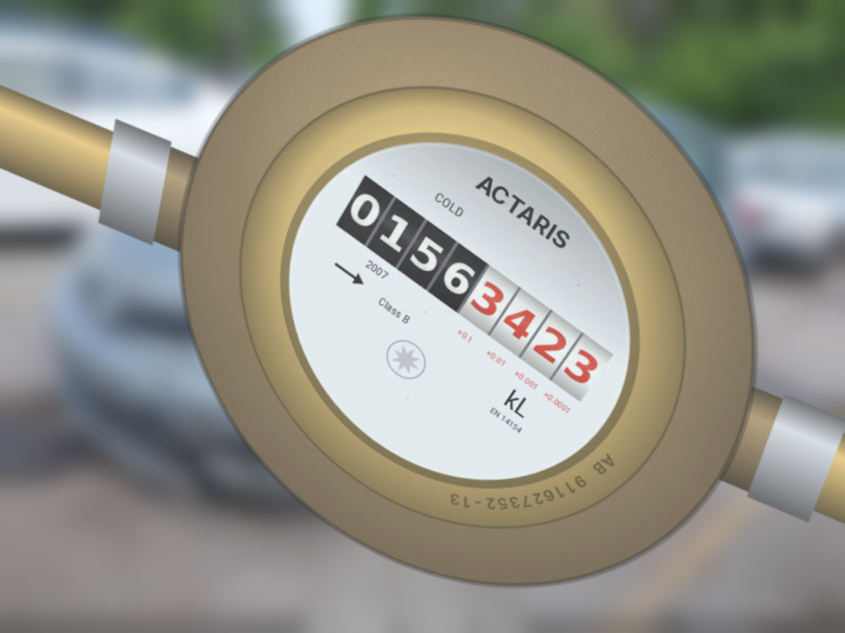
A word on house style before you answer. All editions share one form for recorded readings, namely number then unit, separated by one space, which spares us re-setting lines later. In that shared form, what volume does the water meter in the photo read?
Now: 156.3423 kL
